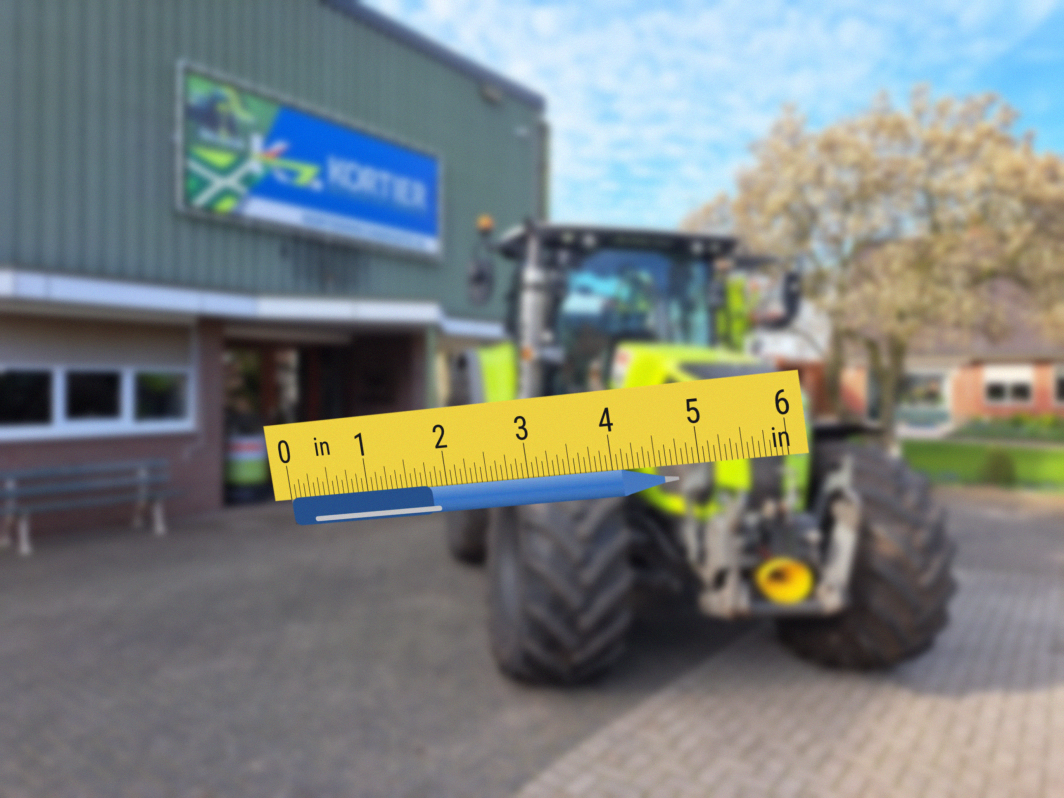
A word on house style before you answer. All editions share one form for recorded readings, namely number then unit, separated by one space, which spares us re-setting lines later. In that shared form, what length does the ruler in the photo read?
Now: 4.75 in
